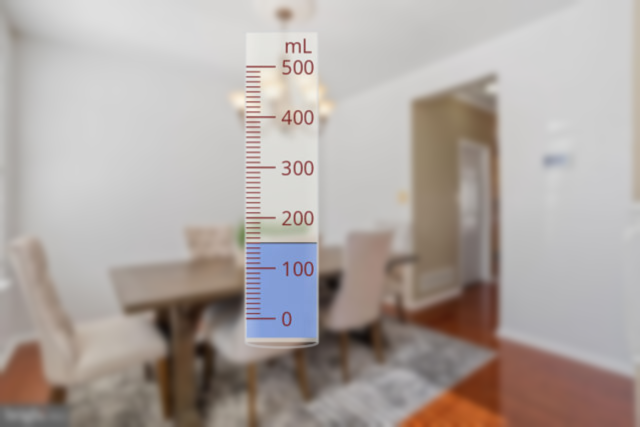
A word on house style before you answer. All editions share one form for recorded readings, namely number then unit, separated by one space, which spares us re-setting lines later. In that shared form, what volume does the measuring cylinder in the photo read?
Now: 150 mL
